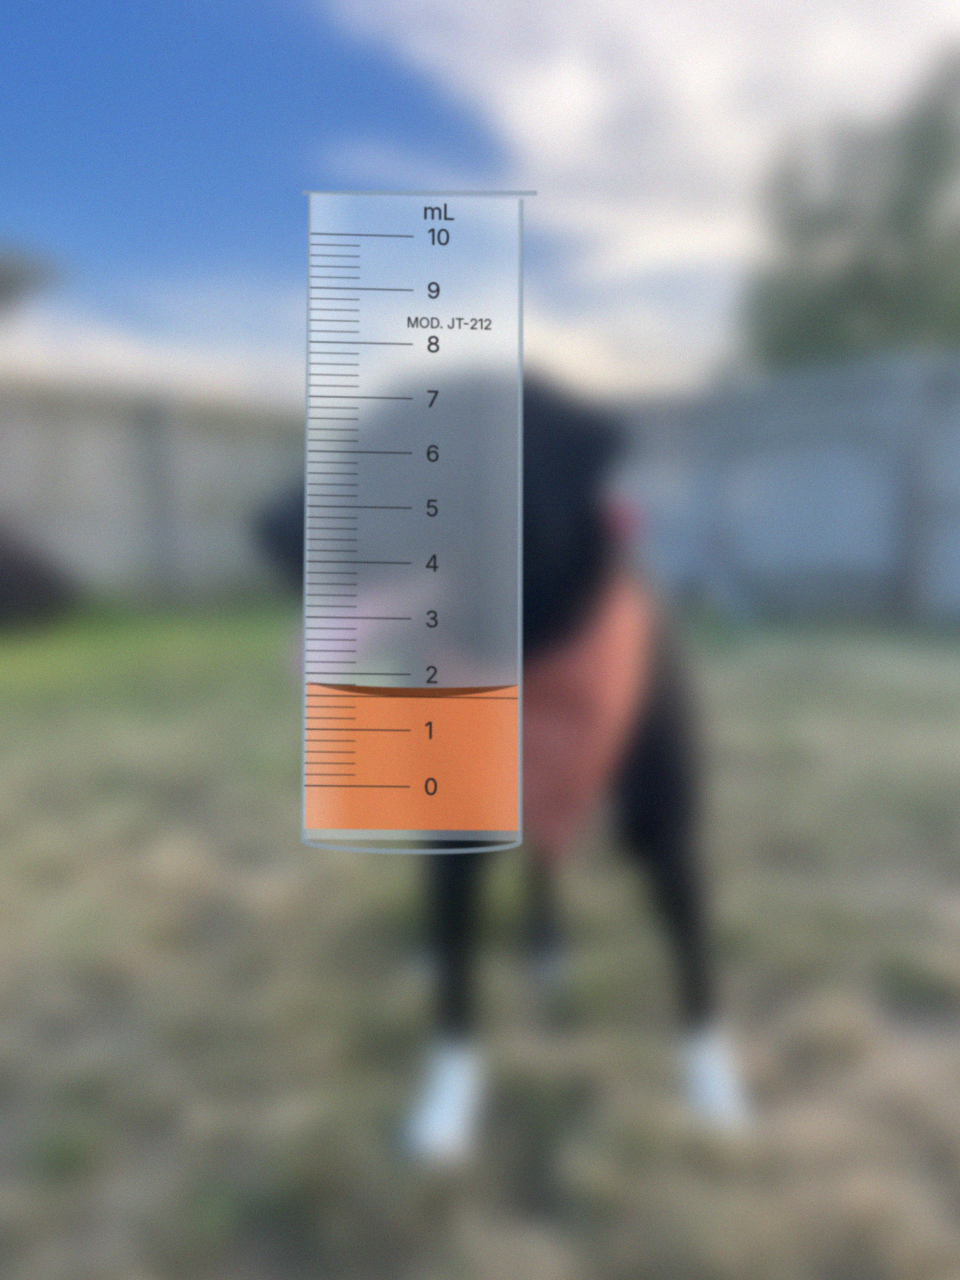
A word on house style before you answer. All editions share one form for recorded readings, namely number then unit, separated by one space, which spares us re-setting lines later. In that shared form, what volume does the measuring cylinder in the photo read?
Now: 1.6 mL
